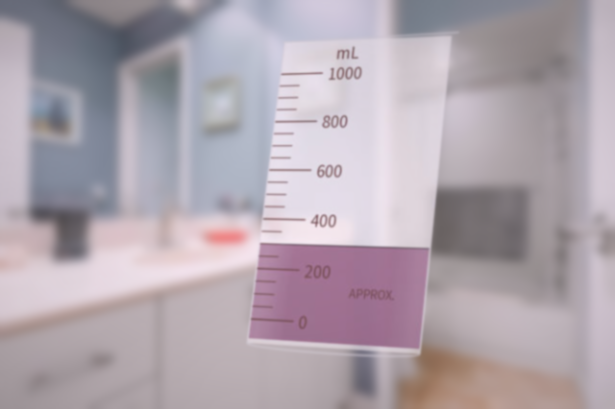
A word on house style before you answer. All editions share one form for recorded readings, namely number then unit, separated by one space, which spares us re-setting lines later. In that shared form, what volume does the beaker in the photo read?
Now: 300 mL
